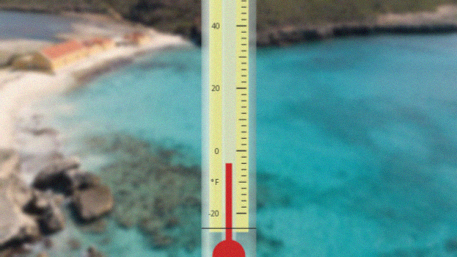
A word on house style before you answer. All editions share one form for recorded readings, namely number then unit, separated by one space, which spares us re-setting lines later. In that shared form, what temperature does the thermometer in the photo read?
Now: -4 °F
